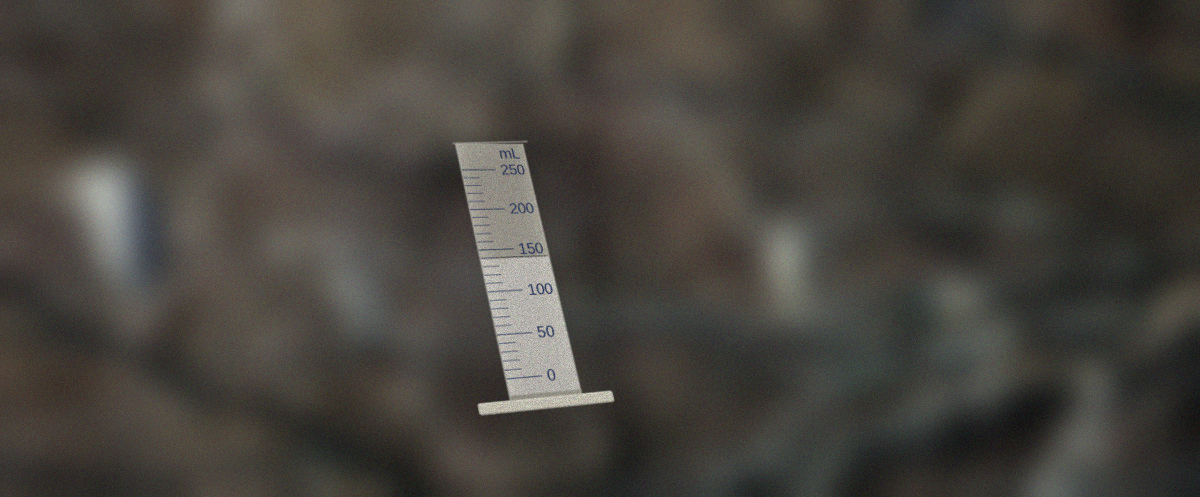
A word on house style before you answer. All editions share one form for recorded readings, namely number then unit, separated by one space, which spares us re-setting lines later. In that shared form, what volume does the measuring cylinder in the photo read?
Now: 140 mL
